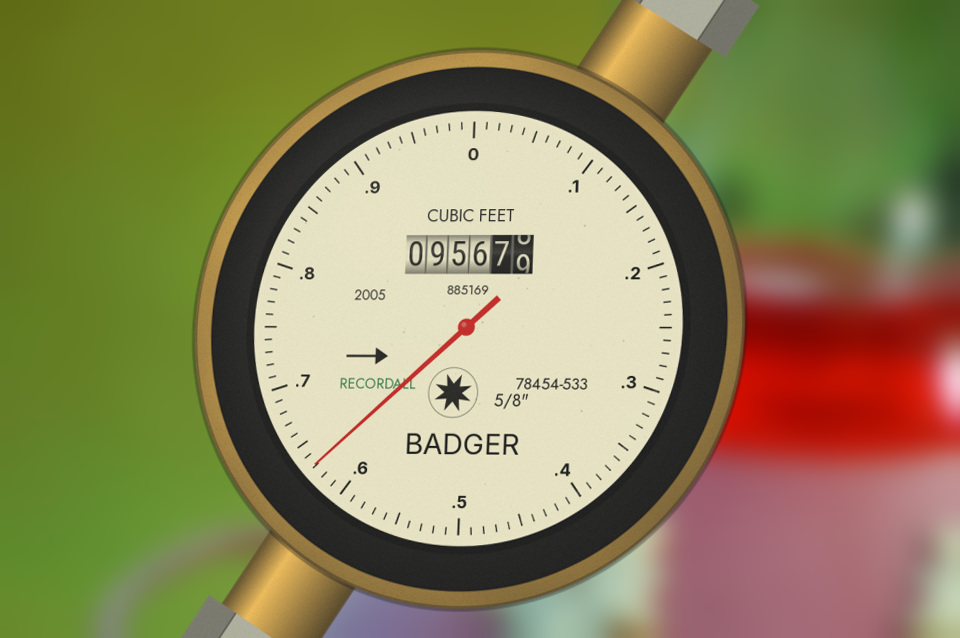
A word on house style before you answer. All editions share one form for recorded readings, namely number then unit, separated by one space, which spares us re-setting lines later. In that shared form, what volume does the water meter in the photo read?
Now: 95678.63 ft³
